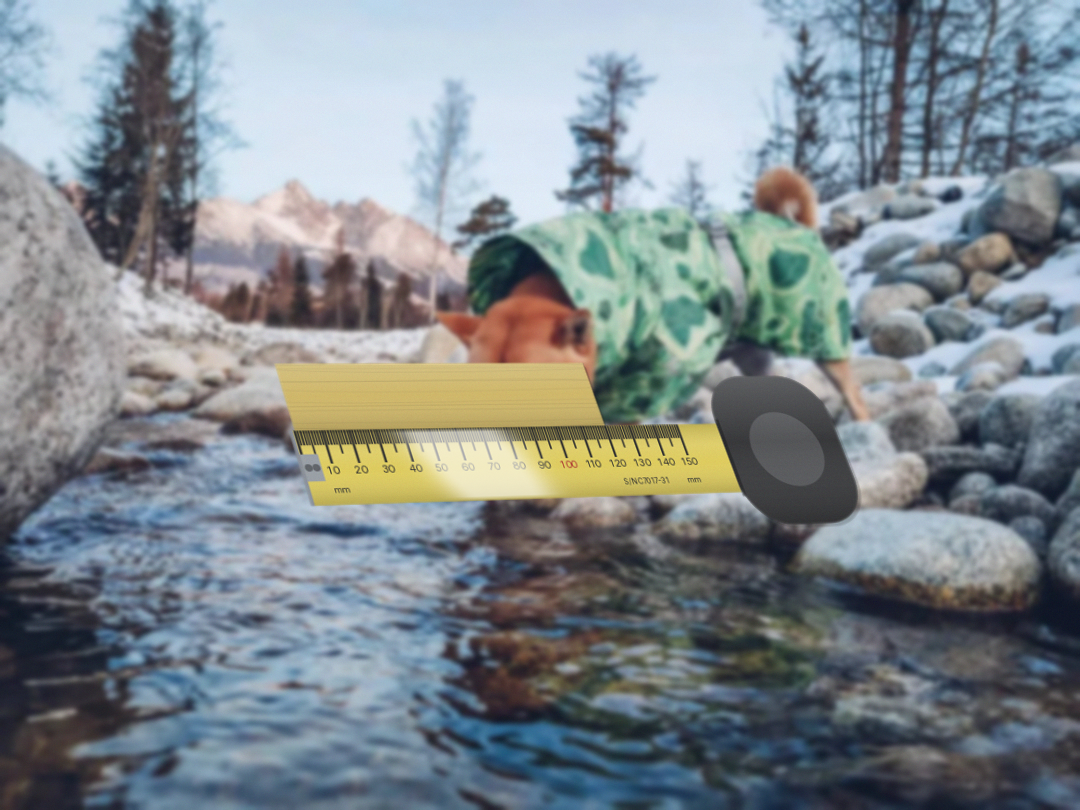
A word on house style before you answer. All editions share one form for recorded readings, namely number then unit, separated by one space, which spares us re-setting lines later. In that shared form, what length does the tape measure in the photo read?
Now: 120 mm
